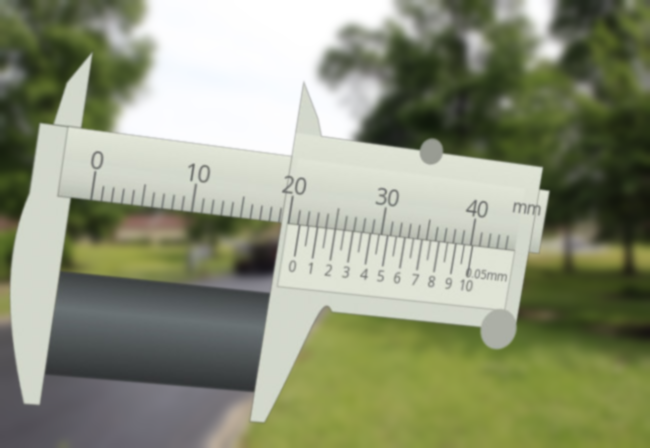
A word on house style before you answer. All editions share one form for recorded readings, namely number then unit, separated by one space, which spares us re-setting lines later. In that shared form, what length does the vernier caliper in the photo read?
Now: 21.2 mm
